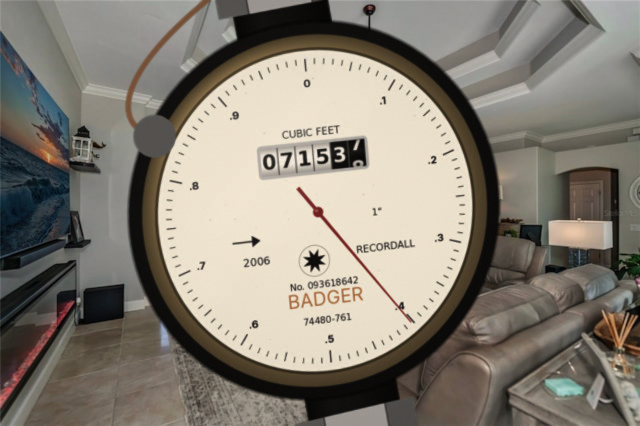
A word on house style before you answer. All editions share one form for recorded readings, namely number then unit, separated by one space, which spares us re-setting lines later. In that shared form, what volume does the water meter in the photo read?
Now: 71537.40 ft³
